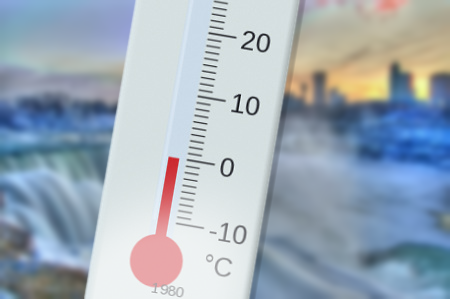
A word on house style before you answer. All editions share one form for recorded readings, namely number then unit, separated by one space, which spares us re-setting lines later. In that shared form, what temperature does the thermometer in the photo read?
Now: 0 °C
